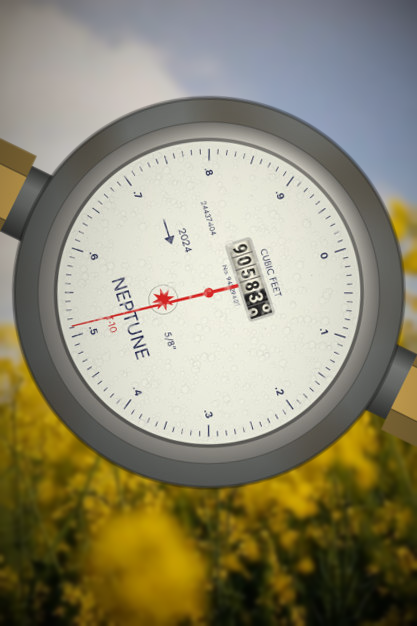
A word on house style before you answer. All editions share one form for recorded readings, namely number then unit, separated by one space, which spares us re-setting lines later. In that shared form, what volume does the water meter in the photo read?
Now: 905838.51 ft³
